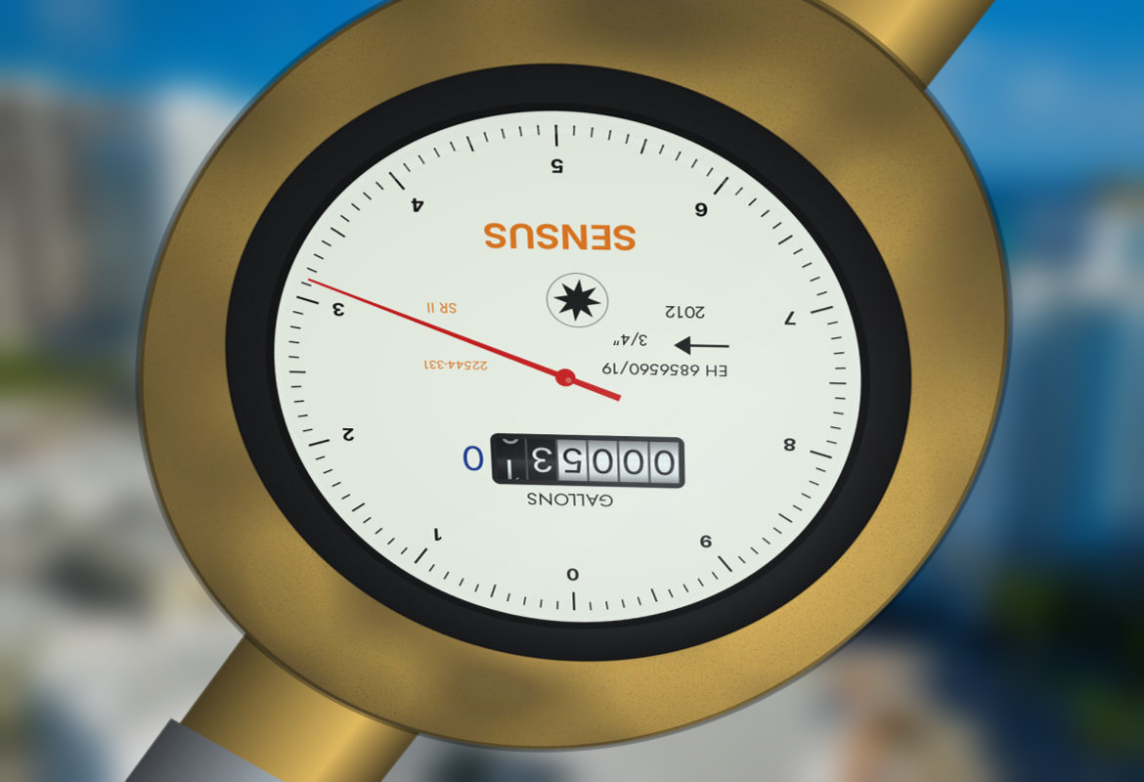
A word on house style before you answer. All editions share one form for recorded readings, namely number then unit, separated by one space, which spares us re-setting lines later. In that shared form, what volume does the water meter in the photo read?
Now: 5313.1 gal
